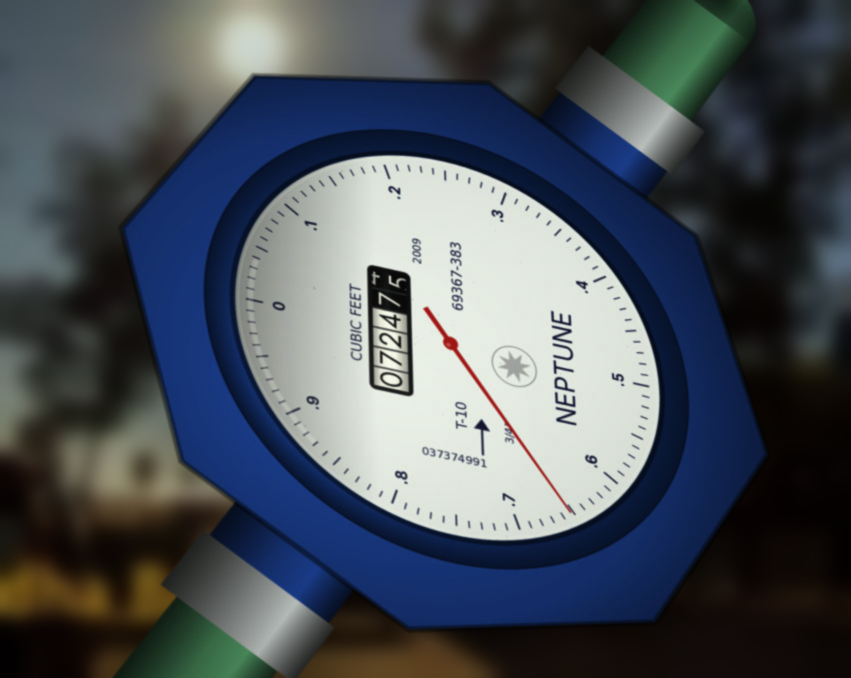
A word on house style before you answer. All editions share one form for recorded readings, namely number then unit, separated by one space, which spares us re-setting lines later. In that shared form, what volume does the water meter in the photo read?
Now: 72474.65 ft³
